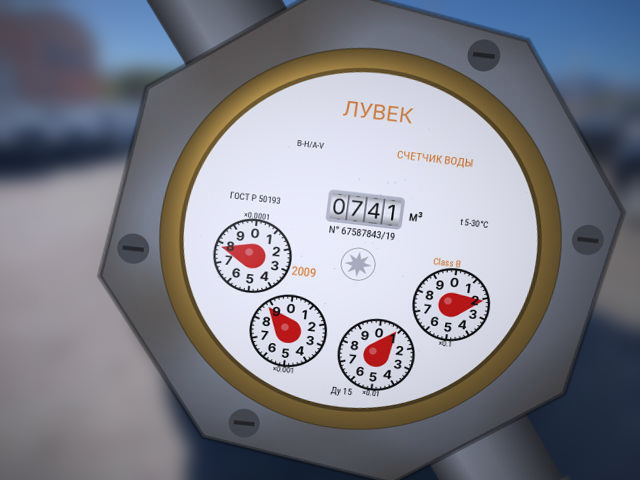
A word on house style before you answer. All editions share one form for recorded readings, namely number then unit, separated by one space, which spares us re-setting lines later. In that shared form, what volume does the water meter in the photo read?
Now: 741.2087 m³
